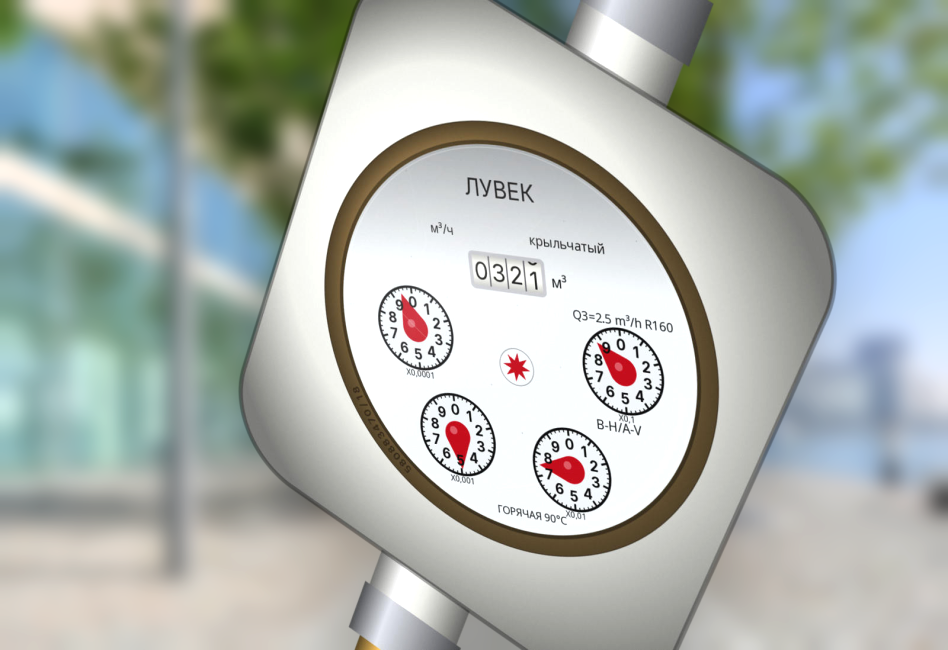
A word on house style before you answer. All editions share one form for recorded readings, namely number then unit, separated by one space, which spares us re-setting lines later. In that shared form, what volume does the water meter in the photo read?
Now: 320.8749 m³
